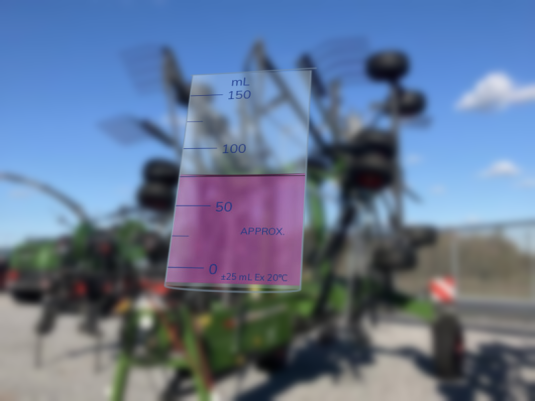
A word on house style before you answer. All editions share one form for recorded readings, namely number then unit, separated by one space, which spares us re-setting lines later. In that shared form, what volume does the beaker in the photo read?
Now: 75 mL
